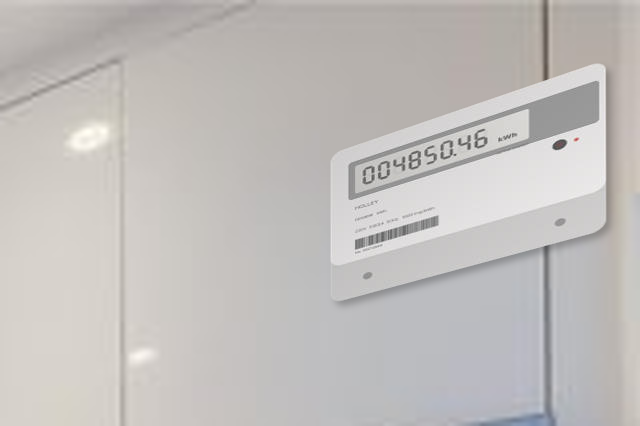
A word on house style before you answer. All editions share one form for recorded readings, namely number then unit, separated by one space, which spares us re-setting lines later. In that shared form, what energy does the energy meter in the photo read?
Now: 4850.46 kWh
